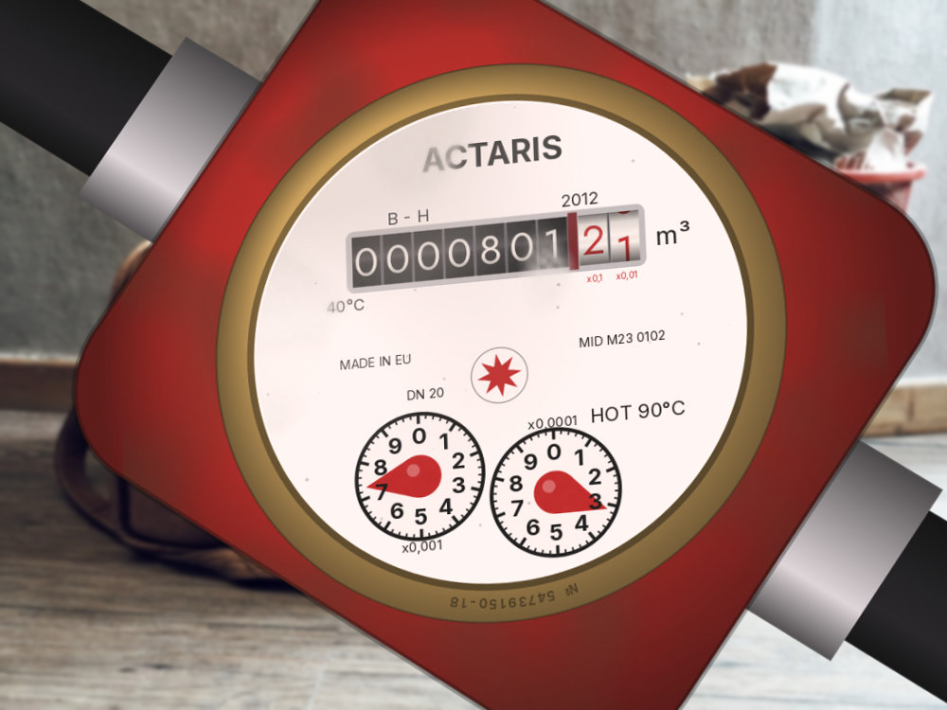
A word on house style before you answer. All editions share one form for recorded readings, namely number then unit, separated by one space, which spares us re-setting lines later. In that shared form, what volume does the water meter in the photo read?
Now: 801.2073 m³
